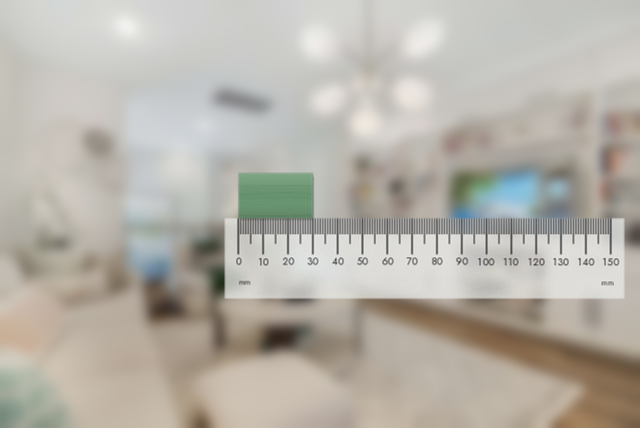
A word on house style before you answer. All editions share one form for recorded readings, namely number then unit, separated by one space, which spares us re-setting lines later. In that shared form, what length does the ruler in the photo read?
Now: 30 mm
